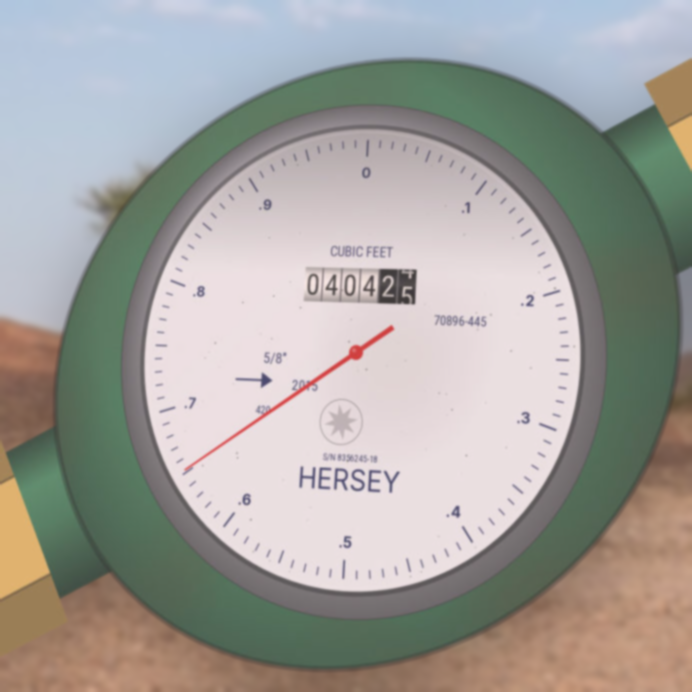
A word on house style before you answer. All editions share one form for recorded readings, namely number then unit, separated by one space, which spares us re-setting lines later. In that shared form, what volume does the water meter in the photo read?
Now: 40424.65 ft³
